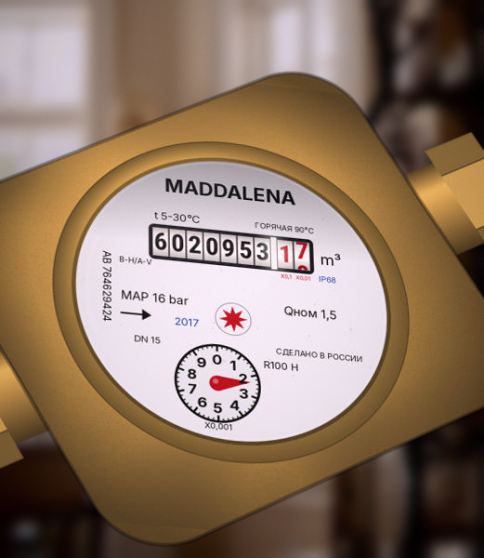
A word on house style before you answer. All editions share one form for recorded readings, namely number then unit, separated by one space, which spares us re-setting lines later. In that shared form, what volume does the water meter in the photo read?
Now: 6020953.172 m³
